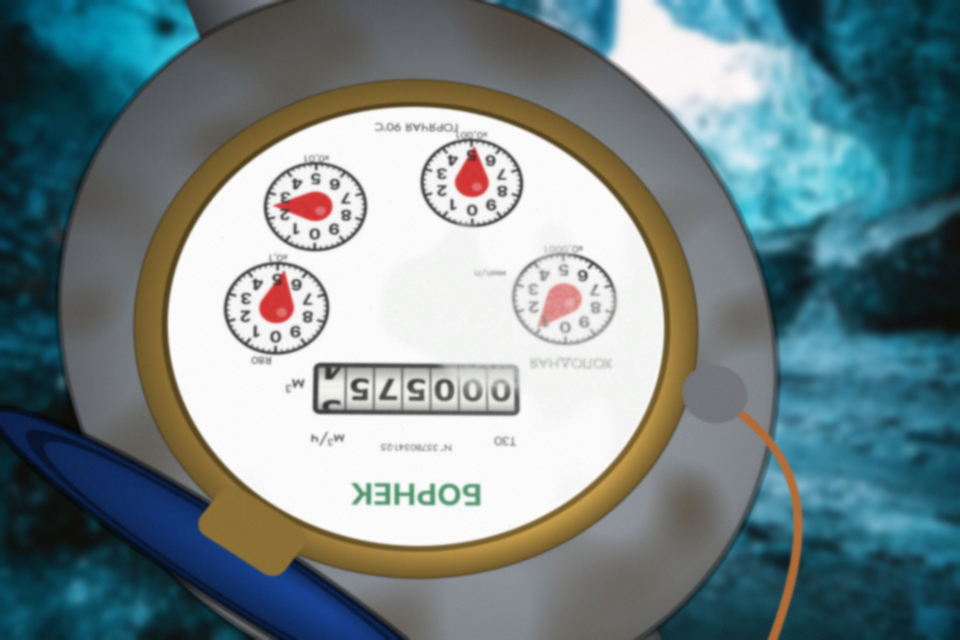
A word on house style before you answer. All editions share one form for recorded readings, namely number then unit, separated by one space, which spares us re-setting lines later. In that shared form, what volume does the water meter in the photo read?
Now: 5753.5251 m³
